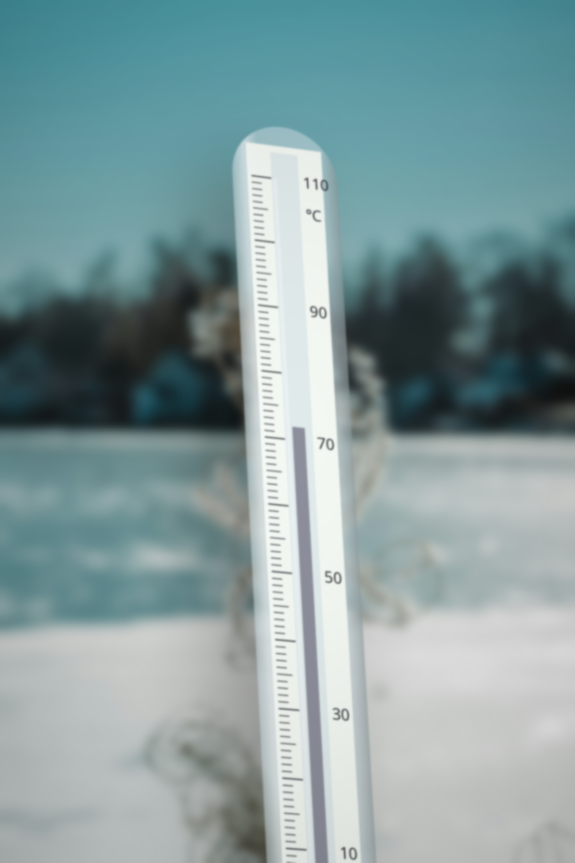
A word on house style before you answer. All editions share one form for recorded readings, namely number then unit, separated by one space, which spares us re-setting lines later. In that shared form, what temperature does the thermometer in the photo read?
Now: 72 °C
